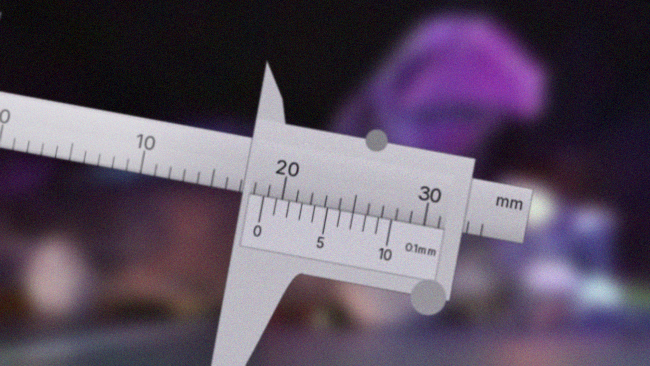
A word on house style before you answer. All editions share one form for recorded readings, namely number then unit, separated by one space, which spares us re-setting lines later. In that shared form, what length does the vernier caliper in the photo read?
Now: 18.7 mm
